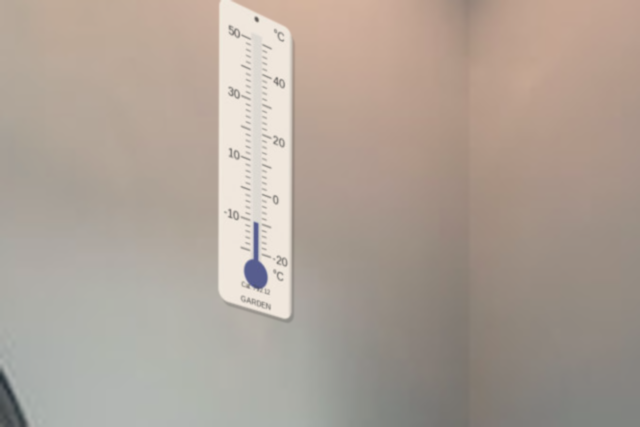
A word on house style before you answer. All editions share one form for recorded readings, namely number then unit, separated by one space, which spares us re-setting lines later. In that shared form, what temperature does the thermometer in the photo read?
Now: -10 °C
